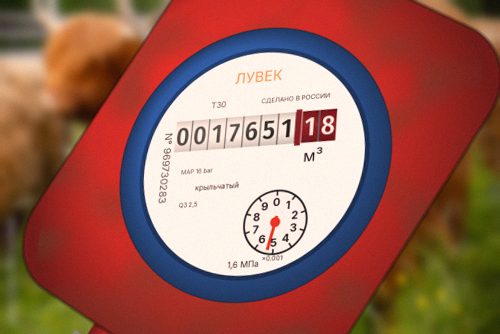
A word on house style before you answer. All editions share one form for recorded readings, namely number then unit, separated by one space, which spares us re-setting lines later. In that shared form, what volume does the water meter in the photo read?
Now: 17651.185 m³
